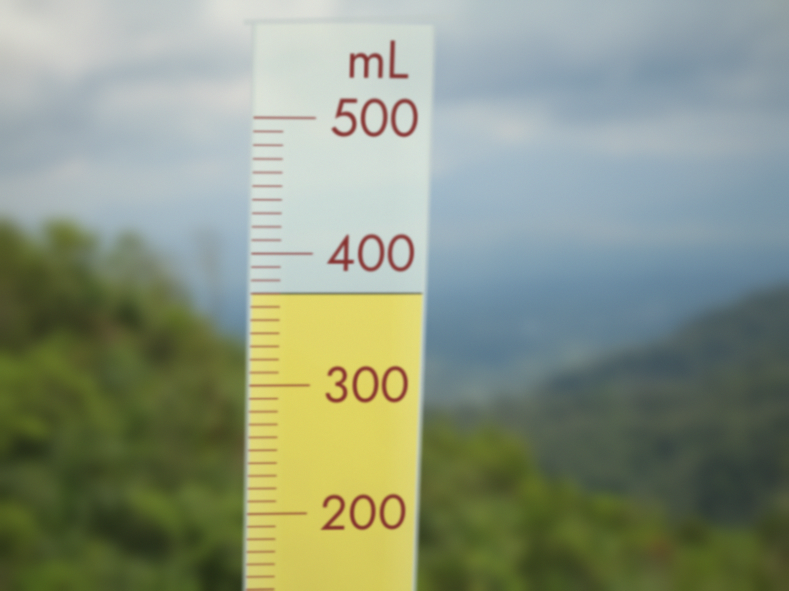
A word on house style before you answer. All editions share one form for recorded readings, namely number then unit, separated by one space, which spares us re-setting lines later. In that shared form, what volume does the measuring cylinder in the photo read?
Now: 370 mL
